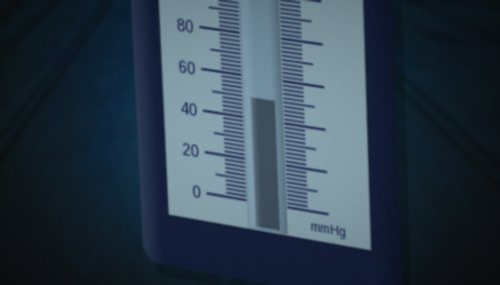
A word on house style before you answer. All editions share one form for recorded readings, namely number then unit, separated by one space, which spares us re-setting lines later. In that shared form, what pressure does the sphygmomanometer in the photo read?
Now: 50 mmHg
